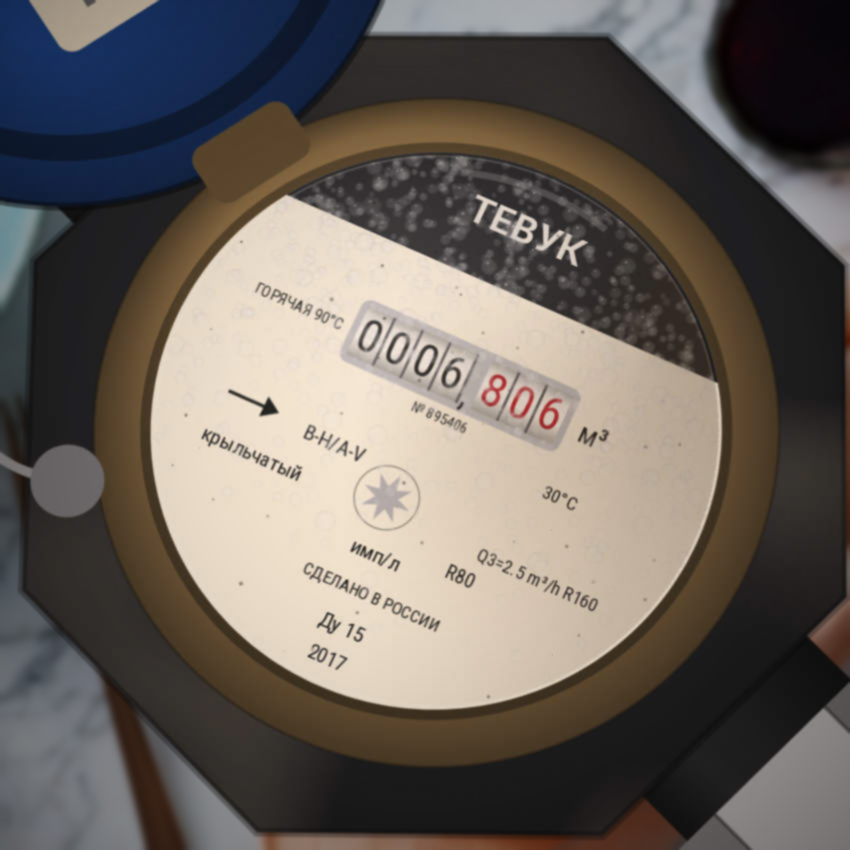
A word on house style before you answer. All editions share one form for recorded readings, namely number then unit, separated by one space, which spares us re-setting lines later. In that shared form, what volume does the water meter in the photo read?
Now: 6.806 m³
